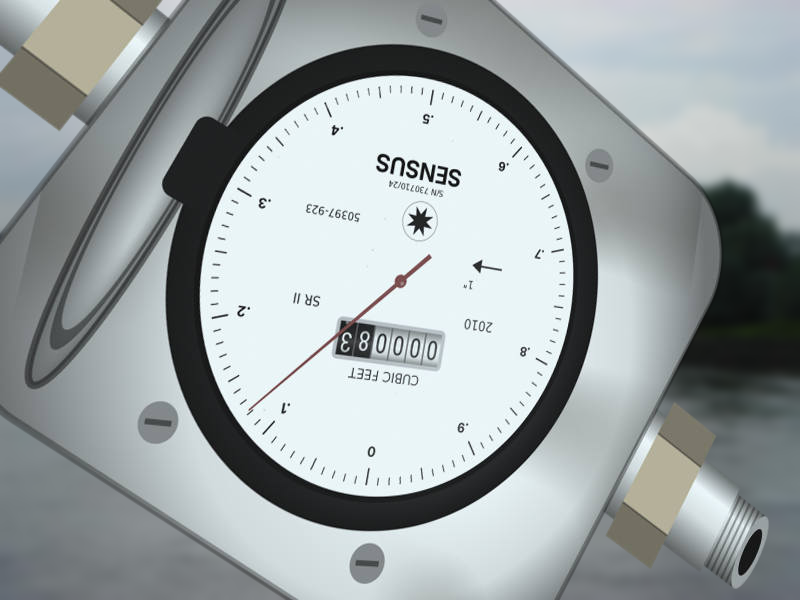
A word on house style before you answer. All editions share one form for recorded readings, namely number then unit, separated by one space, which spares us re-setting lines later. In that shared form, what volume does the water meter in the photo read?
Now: 83.12 ft³
